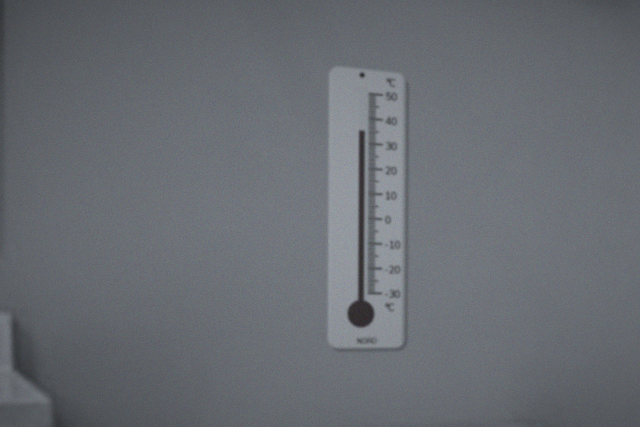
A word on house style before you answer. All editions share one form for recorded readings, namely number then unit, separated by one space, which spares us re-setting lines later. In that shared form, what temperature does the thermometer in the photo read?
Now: 35 °C
